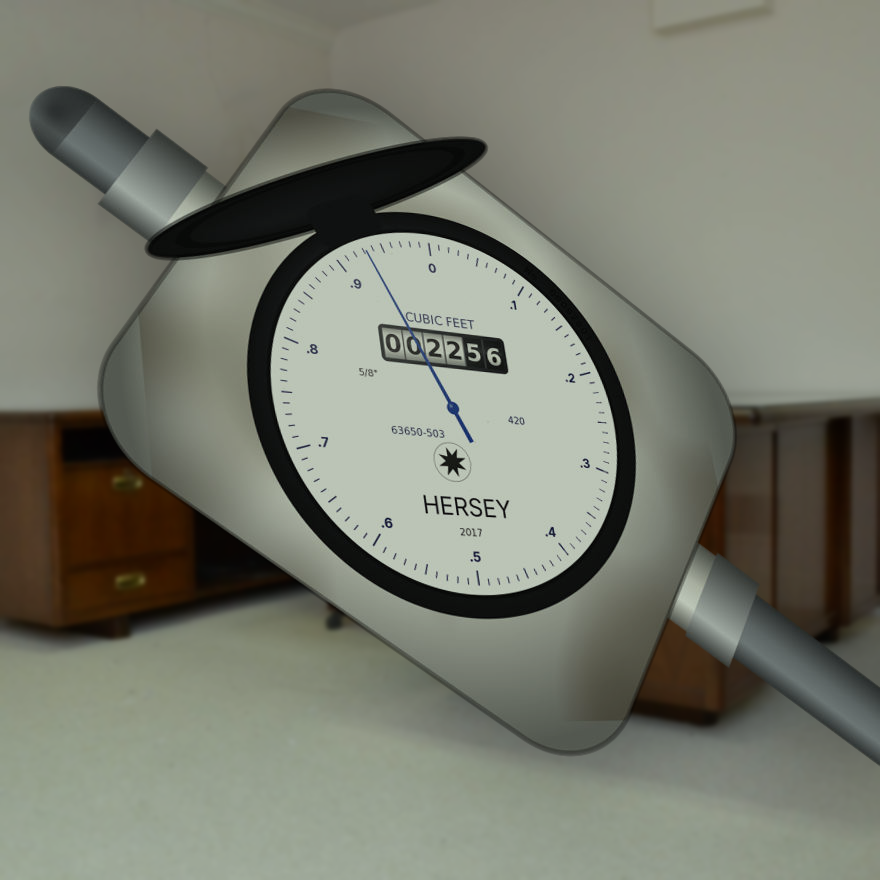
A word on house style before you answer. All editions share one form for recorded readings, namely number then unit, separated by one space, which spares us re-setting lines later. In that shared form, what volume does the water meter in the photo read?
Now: 2255.93 ft³
